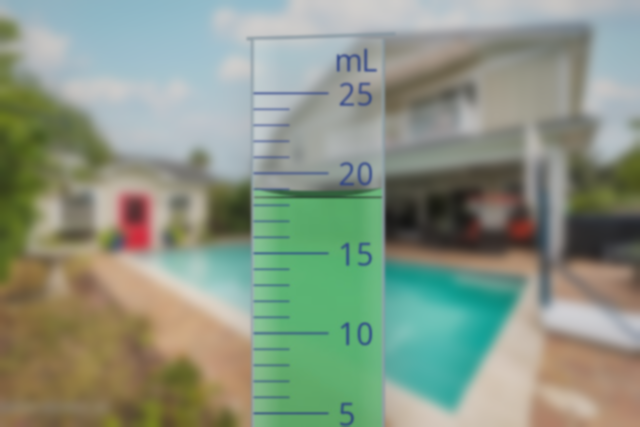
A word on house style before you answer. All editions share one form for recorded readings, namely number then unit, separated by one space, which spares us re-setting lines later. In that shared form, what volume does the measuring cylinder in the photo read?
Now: 18.5 mL
